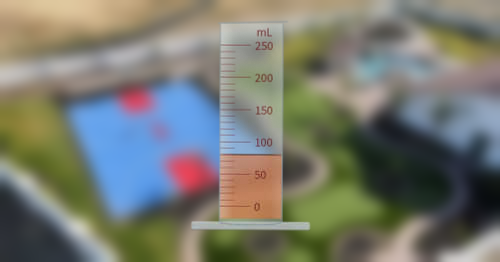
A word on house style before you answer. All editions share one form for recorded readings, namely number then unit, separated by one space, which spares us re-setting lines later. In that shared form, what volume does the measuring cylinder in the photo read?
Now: 80 mL
